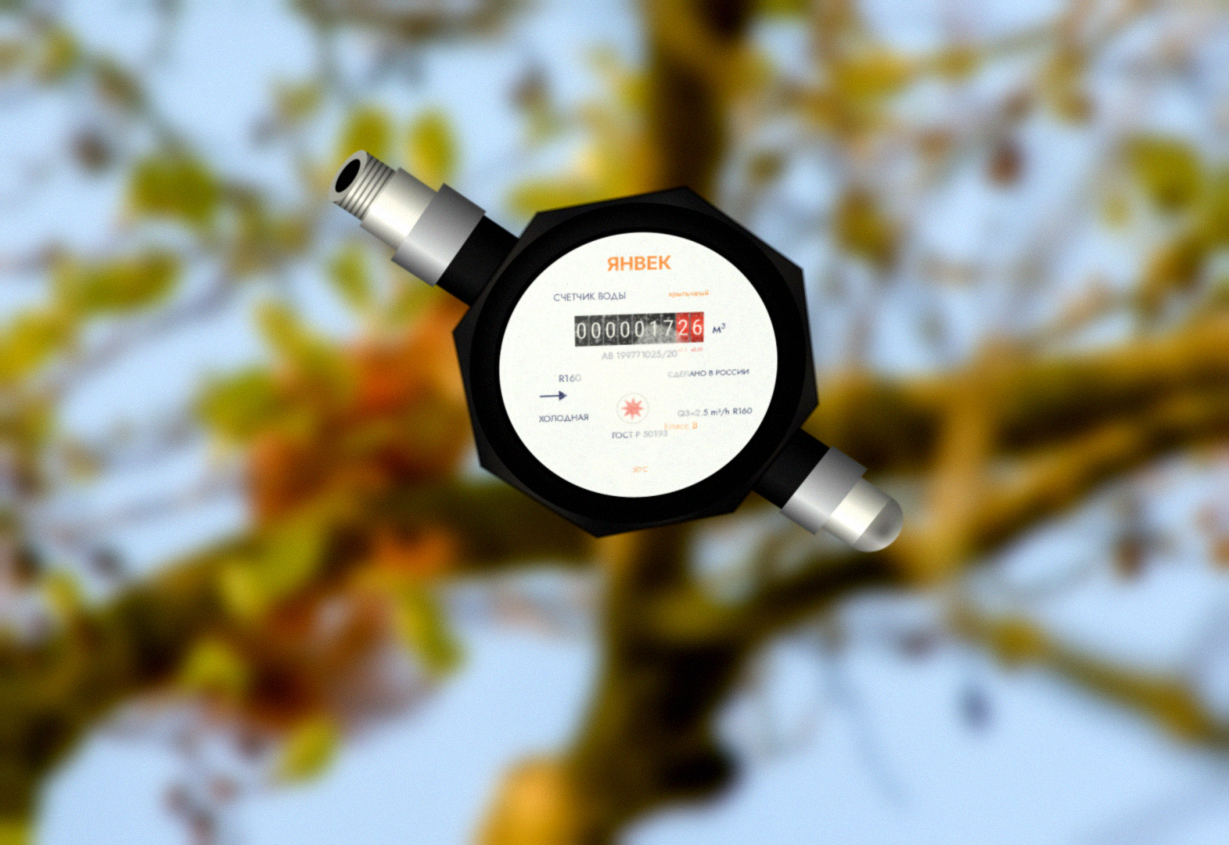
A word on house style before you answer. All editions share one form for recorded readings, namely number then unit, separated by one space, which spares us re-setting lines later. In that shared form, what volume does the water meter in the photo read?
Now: 17.26 m³
